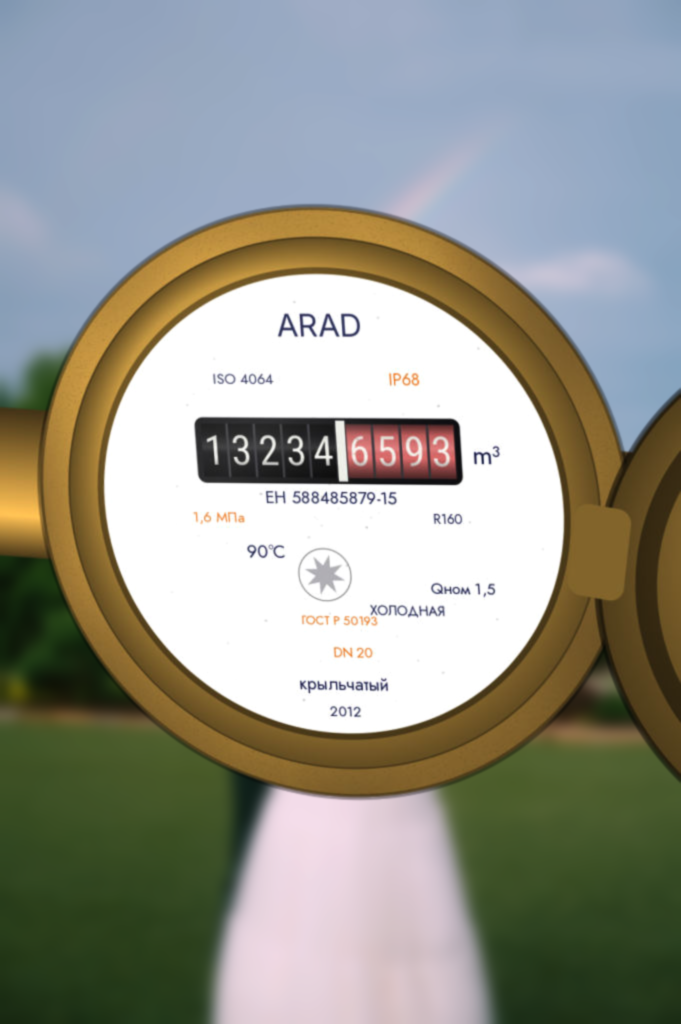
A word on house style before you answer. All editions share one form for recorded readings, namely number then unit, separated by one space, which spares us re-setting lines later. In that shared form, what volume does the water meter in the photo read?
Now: 13234.6593 m³
